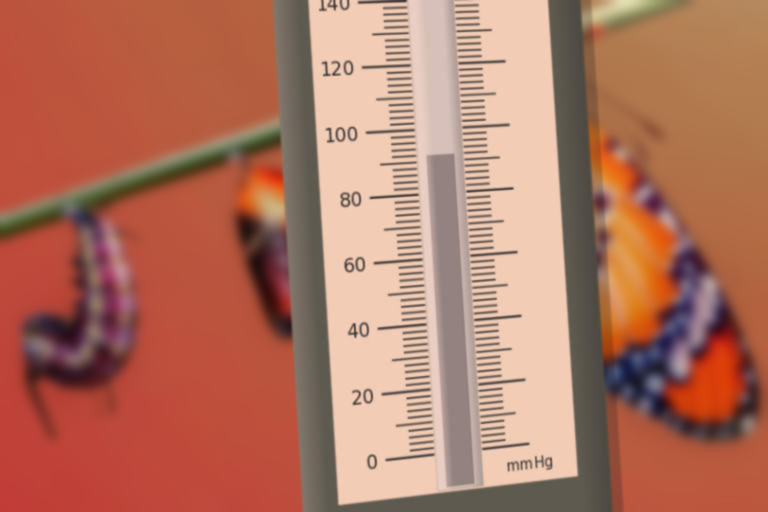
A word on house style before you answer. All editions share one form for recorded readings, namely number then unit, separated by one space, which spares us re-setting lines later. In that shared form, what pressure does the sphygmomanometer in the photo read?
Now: 92 mmHg
